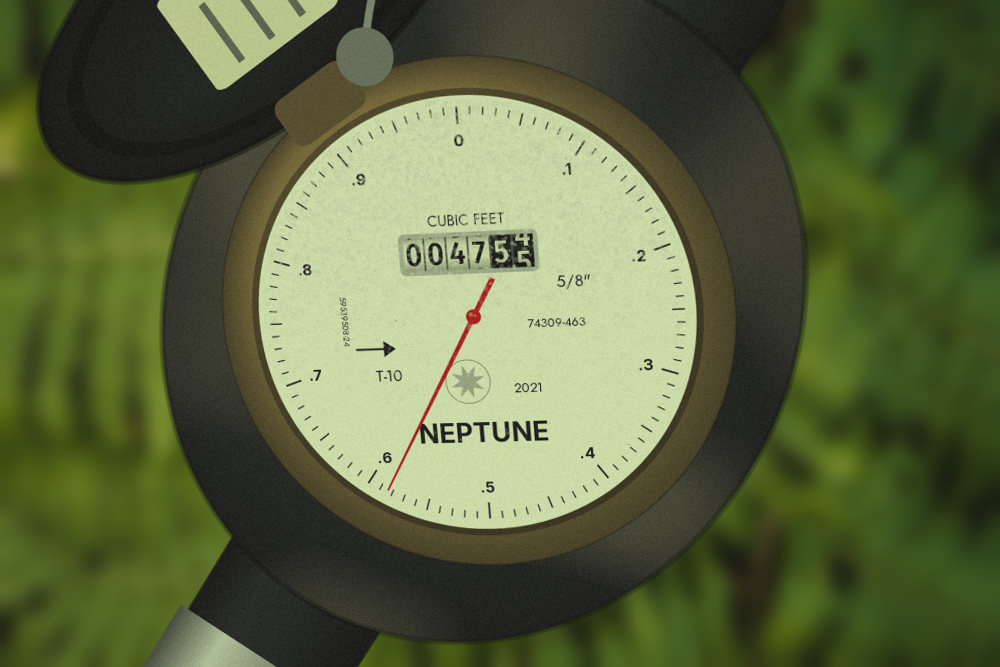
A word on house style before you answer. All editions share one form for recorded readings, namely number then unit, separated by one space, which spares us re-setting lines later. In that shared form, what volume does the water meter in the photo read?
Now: 4754.58 ft³
